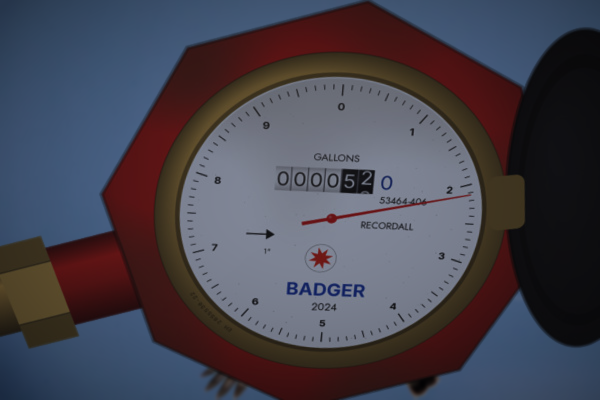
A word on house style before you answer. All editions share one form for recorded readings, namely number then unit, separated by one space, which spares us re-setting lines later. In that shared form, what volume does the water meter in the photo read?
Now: 522.1 gal
